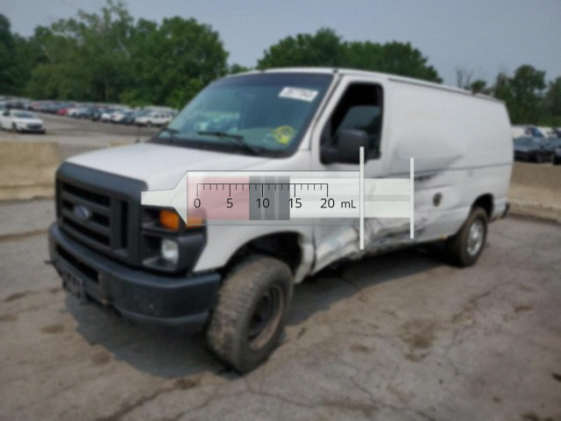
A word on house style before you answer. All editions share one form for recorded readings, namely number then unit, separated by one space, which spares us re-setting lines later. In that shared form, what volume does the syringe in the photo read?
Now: 8 mL
